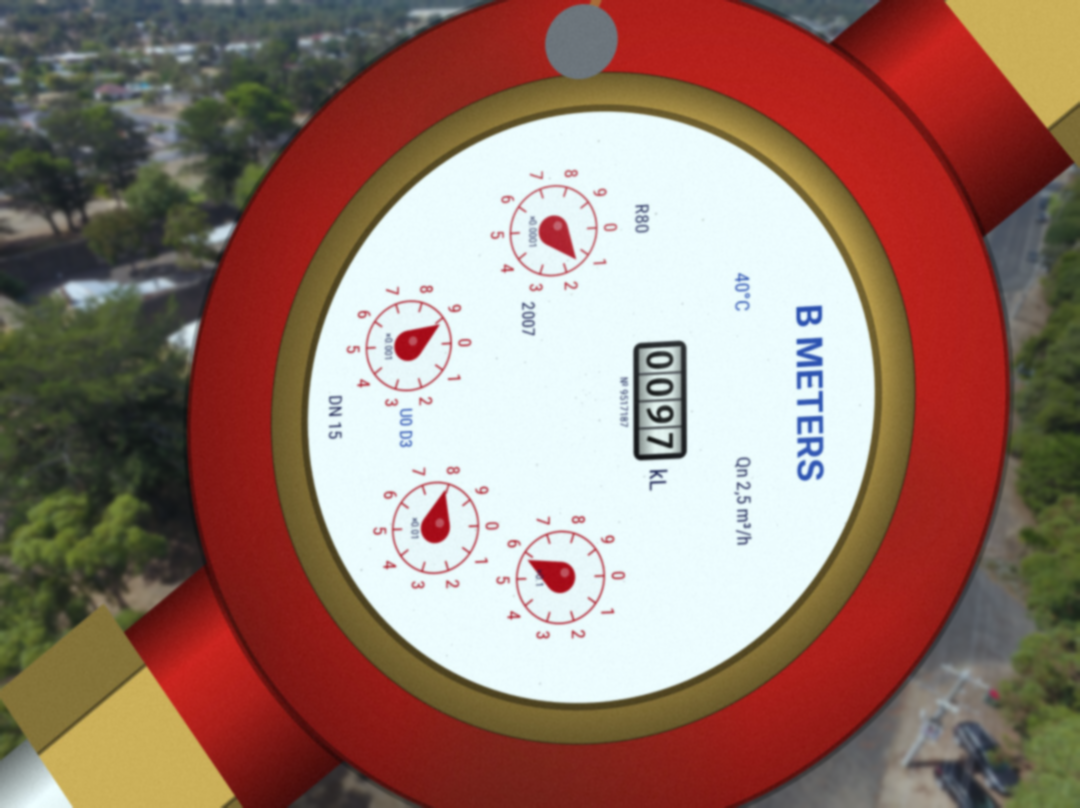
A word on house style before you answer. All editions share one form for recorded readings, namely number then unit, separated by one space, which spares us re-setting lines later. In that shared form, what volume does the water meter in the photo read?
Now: 97.5791 kL
